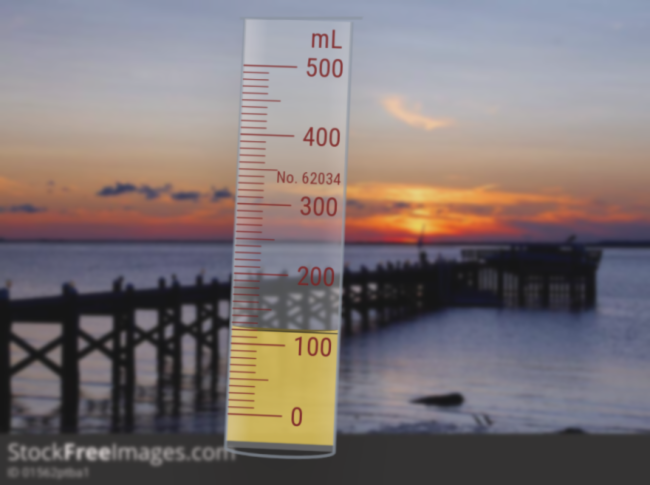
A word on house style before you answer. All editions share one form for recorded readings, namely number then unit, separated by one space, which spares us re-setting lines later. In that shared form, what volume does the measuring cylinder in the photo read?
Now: 120 mL
